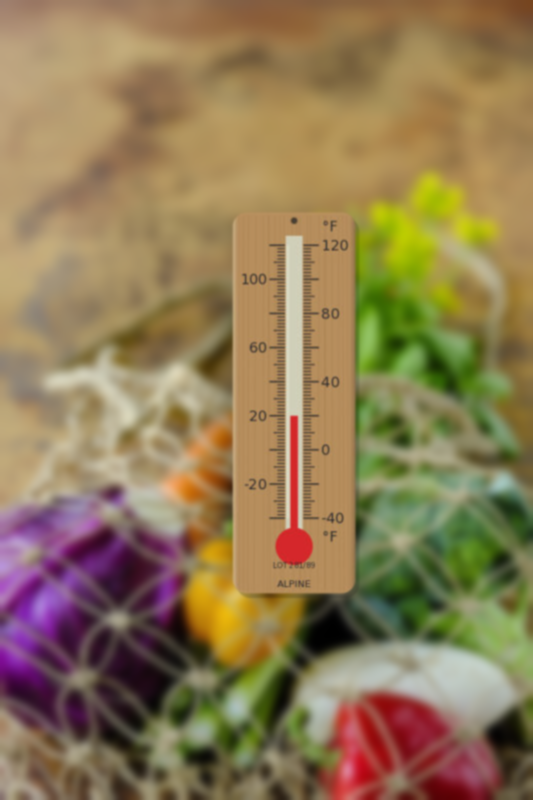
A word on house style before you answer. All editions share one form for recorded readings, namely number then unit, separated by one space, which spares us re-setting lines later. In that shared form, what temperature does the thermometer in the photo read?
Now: 20 °F
